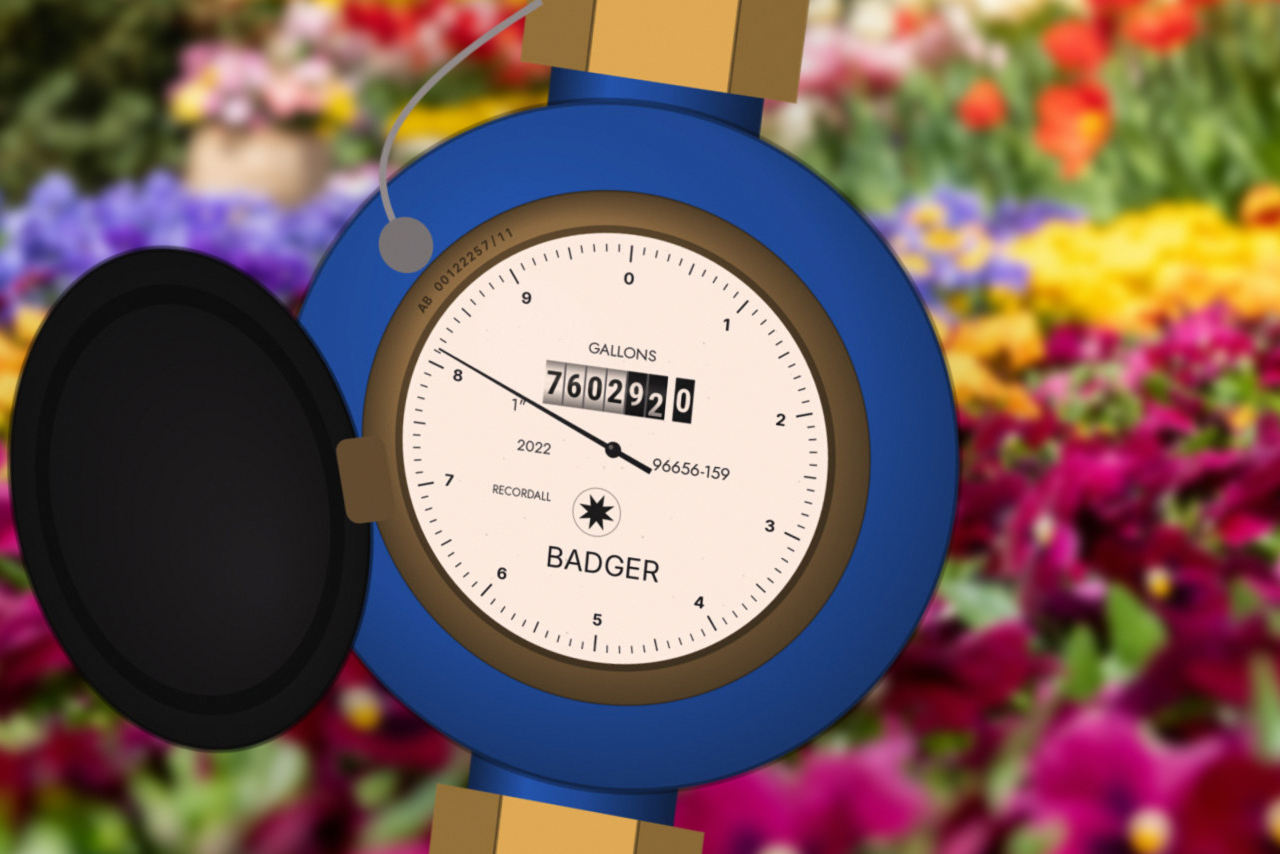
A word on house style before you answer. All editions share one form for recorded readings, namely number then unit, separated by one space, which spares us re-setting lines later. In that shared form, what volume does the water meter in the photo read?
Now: 7602918.1 gal
